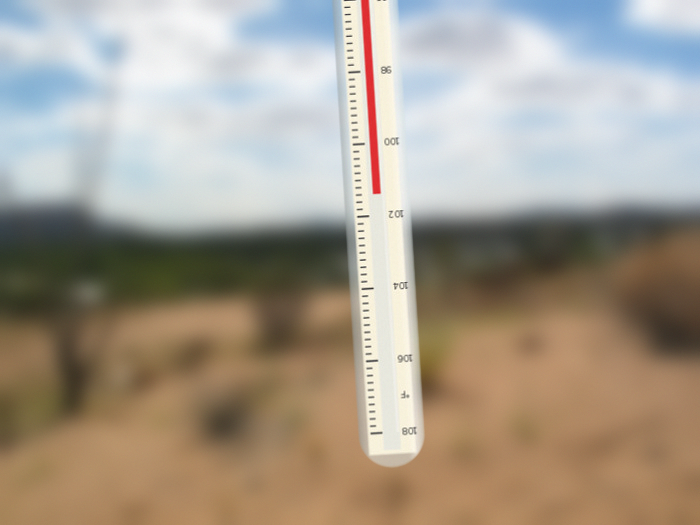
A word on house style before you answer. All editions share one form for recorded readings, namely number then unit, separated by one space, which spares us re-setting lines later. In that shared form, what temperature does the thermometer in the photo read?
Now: 101.4 °F
